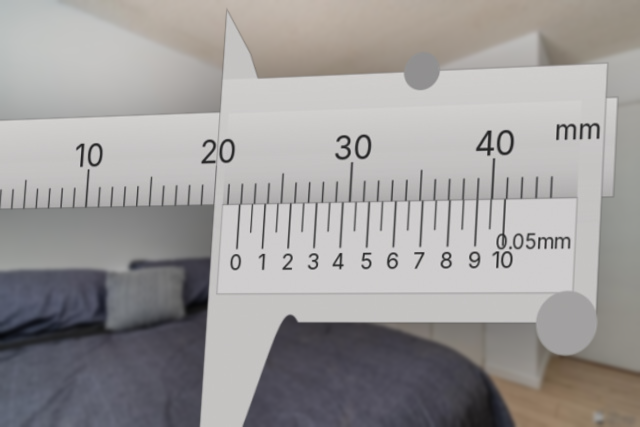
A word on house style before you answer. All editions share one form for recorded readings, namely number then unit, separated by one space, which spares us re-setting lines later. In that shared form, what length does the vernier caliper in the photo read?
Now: 21.9 mm
